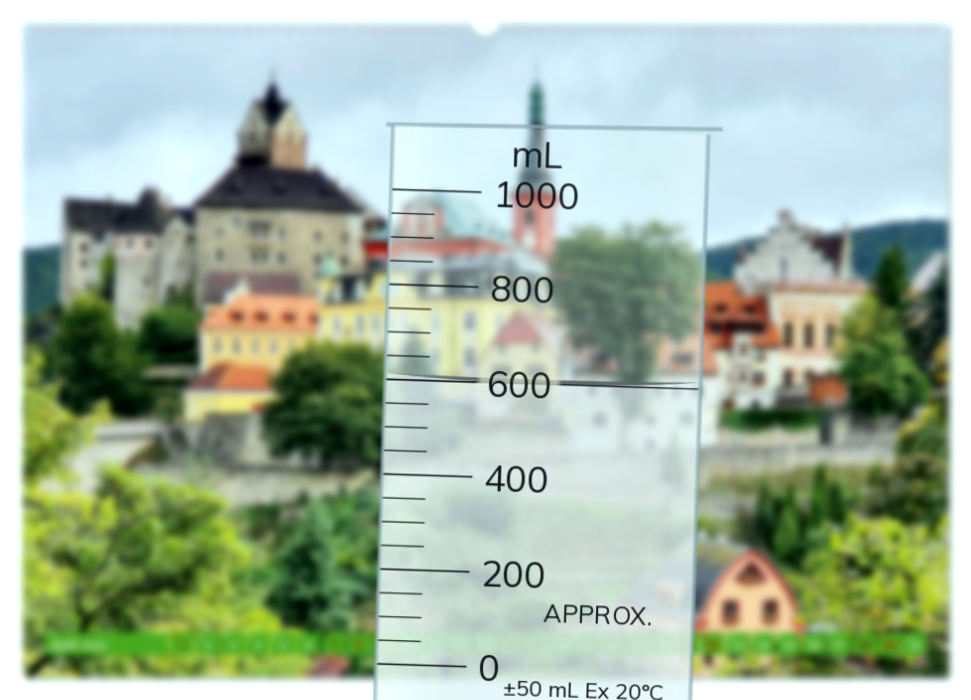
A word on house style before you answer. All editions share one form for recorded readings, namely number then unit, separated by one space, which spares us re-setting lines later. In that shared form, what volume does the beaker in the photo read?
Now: 600 mL
